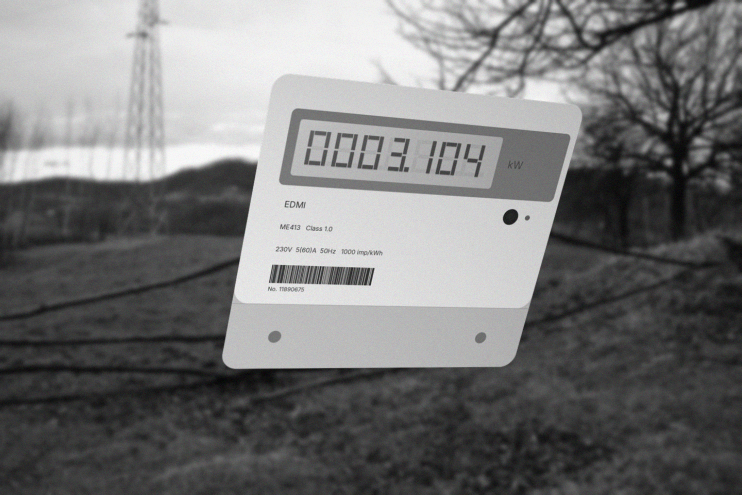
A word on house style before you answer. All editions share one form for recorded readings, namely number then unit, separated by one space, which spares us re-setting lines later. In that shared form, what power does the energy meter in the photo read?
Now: 3.104 kW
